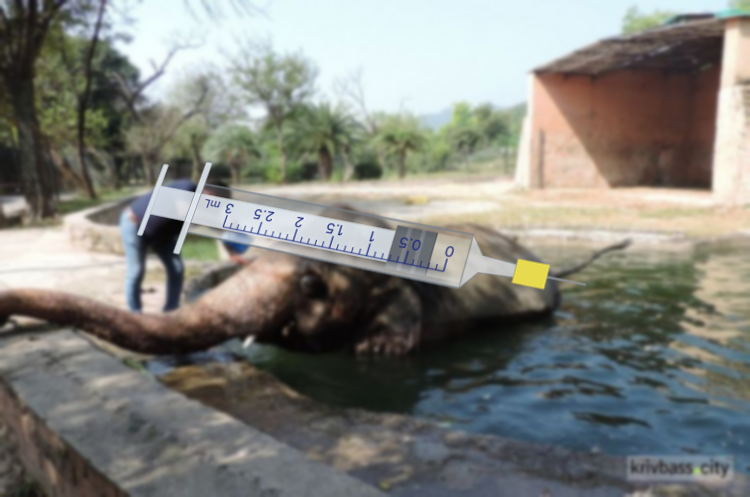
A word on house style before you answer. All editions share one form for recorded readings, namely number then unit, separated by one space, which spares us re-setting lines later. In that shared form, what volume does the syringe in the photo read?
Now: 0.2 mL
